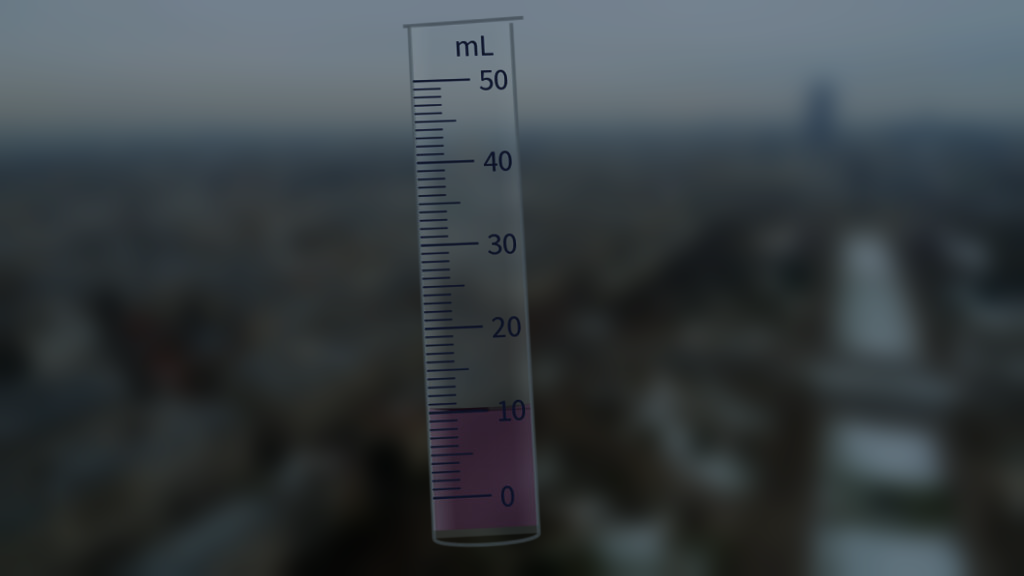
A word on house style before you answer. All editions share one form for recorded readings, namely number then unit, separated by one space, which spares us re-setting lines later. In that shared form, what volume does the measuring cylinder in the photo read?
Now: 10 mL
